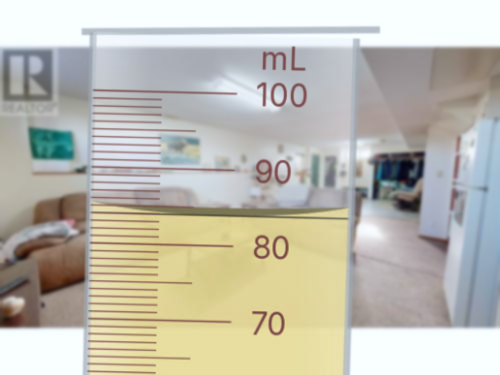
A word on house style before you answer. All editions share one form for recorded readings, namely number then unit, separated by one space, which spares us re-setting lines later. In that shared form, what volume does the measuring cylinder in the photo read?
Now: 84 mL
